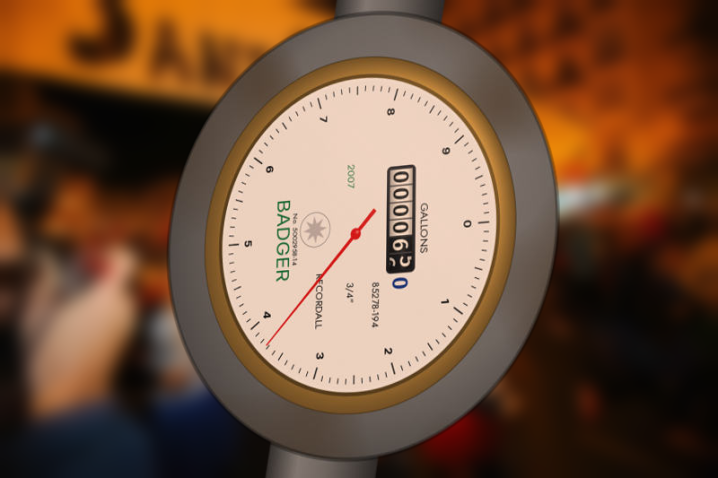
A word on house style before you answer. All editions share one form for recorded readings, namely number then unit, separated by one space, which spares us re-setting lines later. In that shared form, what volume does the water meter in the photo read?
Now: 653.7 gal
